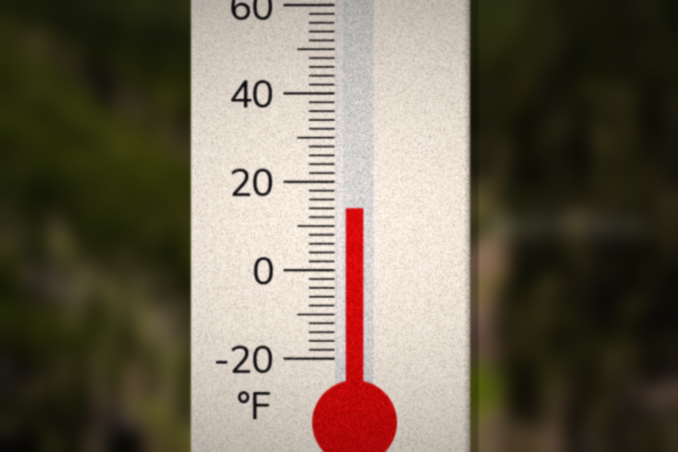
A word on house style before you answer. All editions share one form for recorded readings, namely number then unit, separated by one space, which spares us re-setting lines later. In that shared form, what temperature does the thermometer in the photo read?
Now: 14 °F
